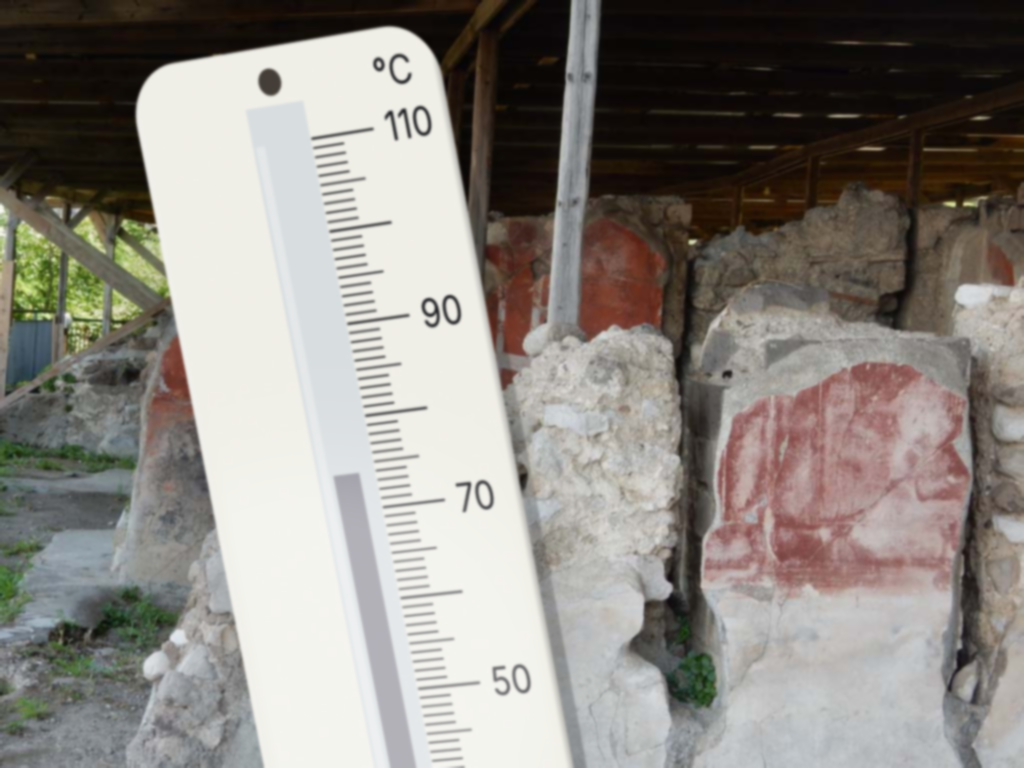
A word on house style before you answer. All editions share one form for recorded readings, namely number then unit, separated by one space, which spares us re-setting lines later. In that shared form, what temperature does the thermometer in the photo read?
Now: 74 °C
